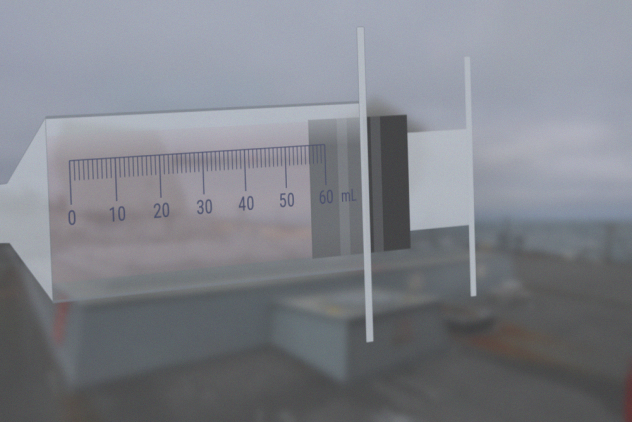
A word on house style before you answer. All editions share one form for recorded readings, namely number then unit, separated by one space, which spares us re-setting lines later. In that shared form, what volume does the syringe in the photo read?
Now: 56 mL
